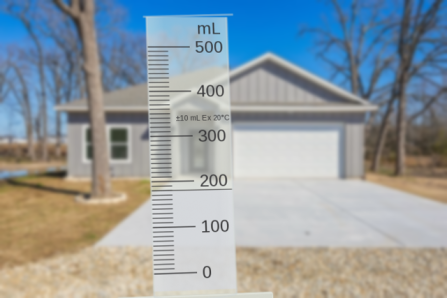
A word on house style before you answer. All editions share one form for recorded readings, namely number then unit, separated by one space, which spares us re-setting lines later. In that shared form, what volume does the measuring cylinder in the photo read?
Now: 180 mL
